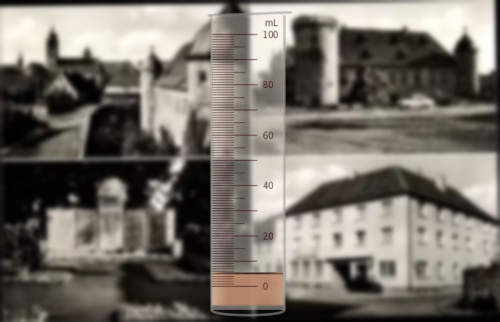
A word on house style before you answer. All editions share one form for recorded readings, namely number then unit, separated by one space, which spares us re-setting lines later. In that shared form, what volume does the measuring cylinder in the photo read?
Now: 5 mL
